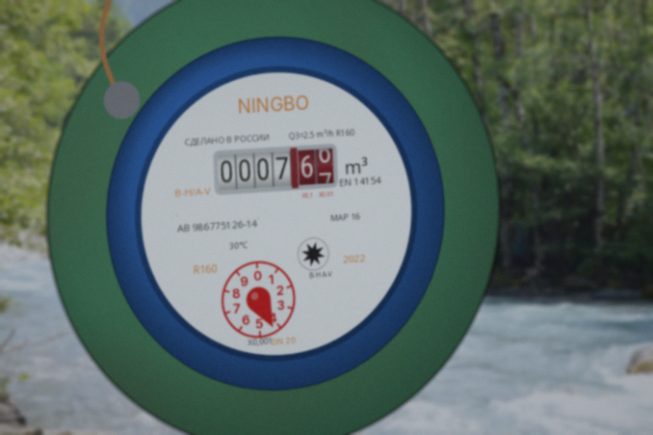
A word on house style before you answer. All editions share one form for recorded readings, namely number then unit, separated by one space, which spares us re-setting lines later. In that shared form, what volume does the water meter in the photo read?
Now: 7.664 m³
